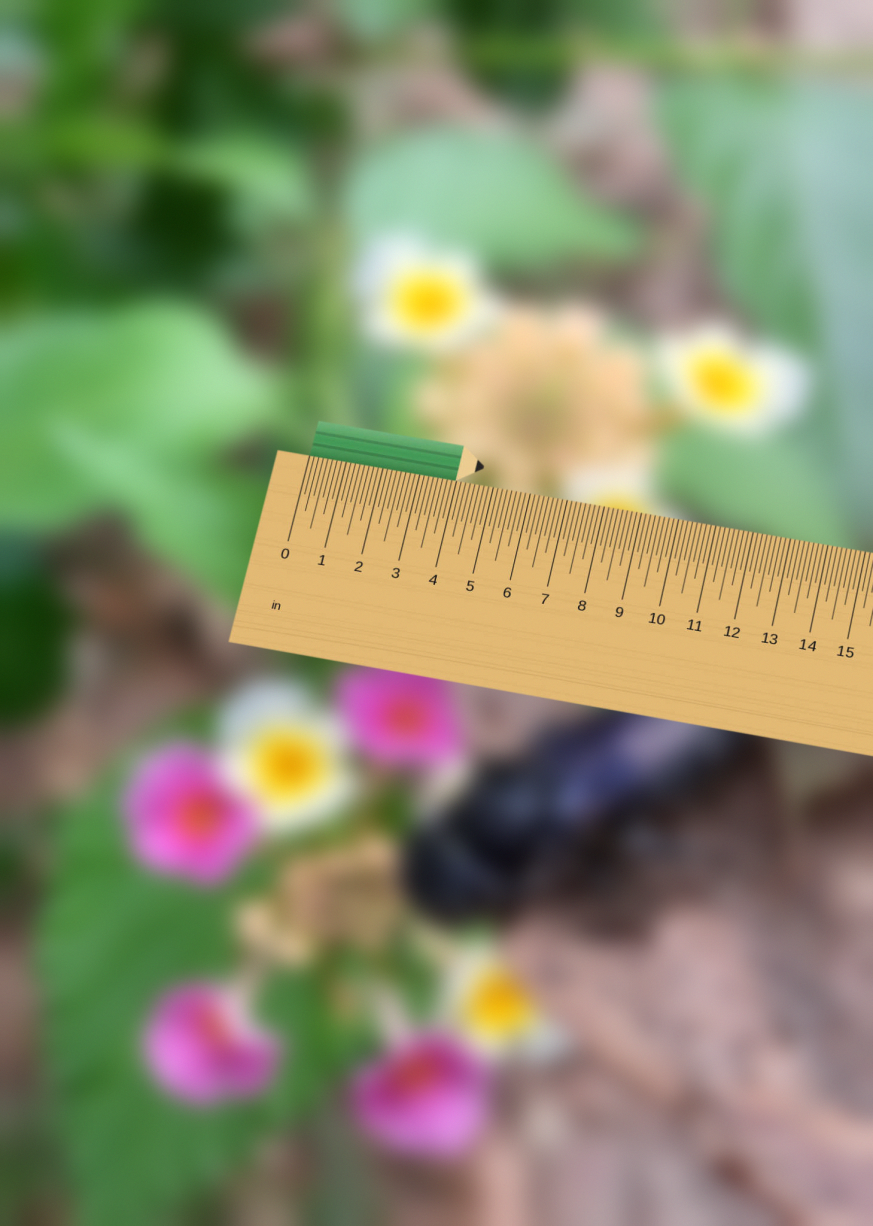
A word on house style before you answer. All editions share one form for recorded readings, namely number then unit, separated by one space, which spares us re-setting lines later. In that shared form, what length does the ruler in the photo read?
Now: 4.625 in
